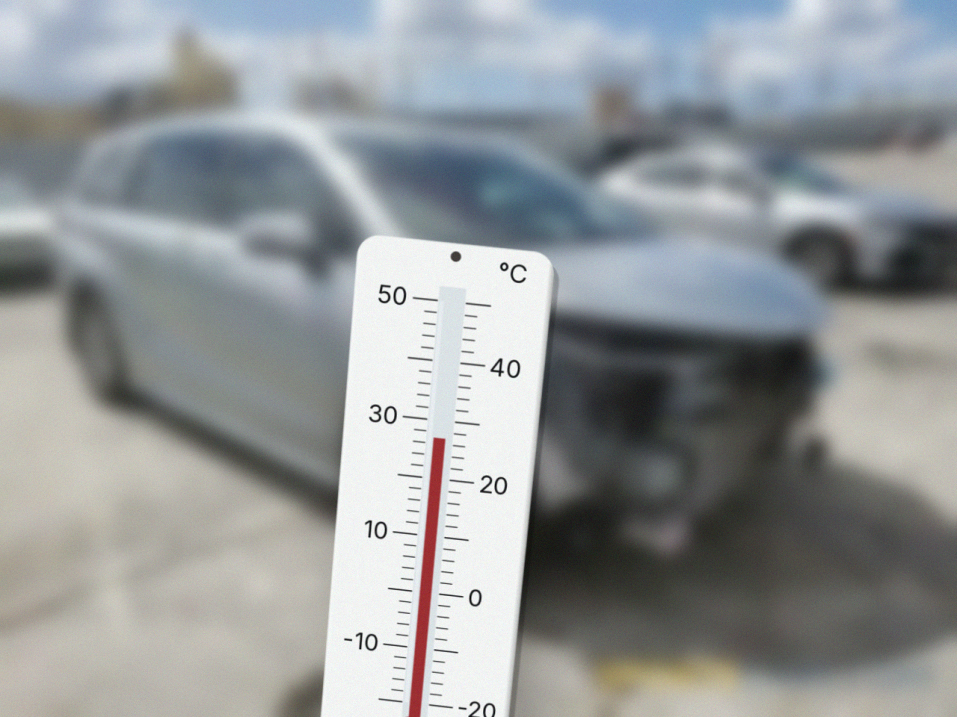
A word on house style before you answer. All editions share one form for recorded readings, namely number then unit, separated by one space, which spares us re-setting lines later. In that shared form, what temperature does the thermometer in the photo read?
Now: 27 °C
